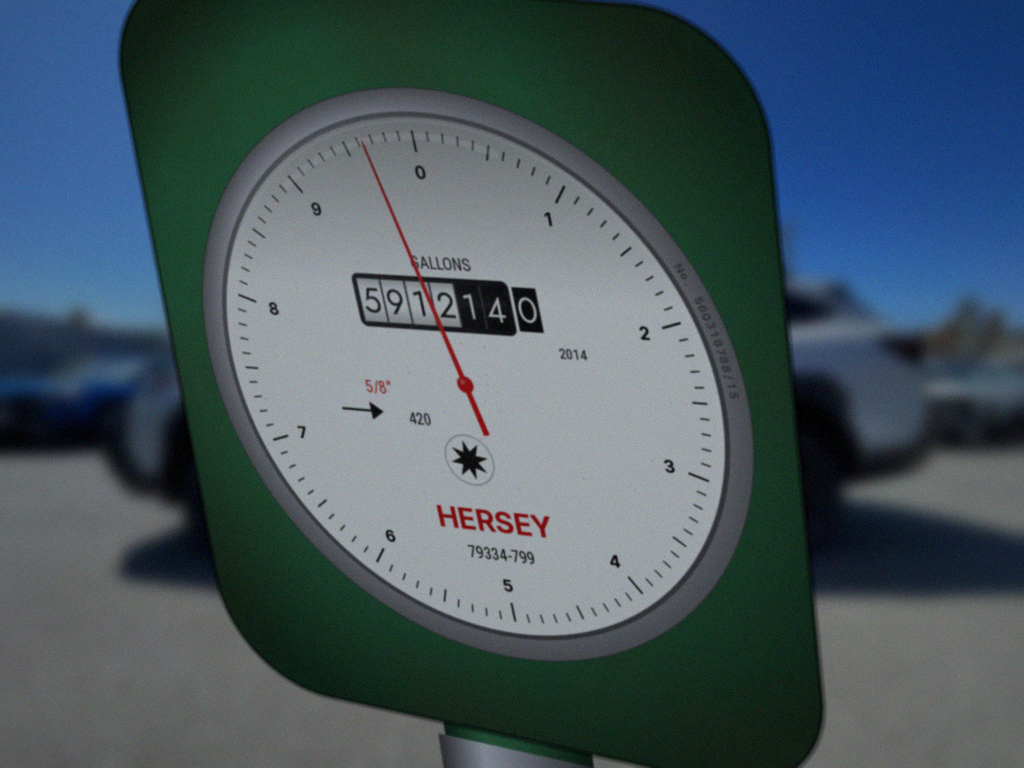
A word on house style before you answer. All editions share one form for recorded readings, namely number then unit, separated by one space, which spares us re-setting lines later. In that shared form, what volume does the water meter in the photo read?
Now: 5912139.6 gal
